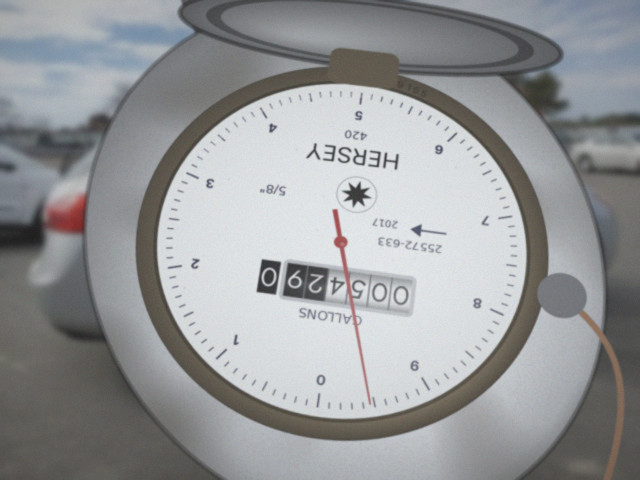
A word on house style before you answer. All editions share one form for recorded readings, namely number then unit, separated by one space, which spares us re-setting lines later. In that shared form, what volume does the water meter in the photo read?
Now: 54289.5 gal
